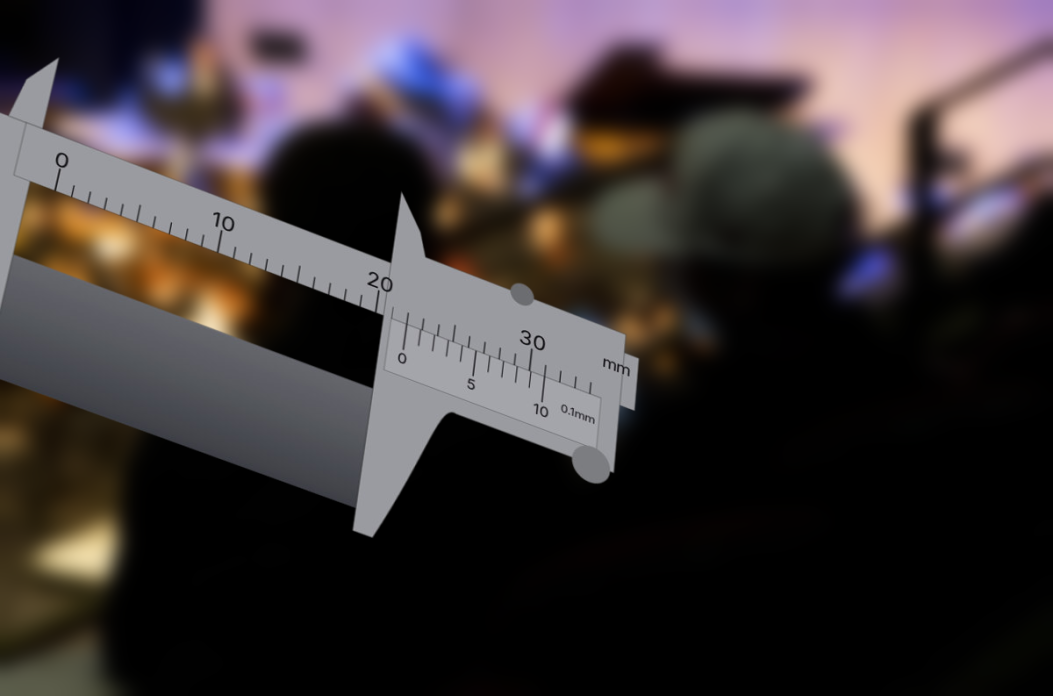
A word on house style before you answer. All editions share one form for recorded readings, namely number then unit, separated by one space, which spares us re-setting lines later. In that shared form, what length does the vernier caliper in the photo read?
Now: 22.0 mm
